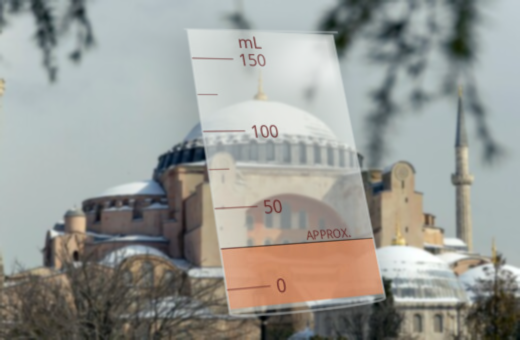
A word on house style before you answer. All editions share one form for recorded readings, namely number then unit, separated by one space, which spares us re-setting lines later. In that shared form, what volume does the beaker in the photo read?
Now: 25 mL
